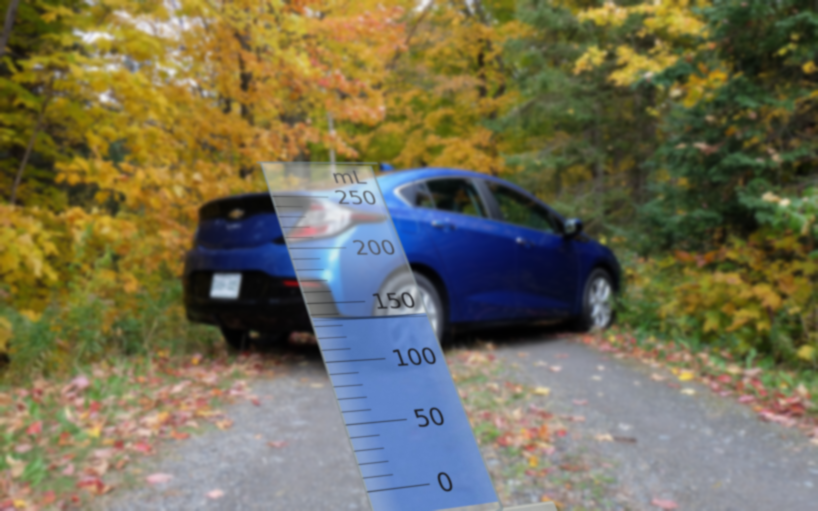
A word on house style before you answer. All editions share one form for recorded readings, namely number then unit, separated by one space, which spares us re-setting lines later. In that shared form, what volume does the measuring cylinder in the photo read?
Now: 135 mL
